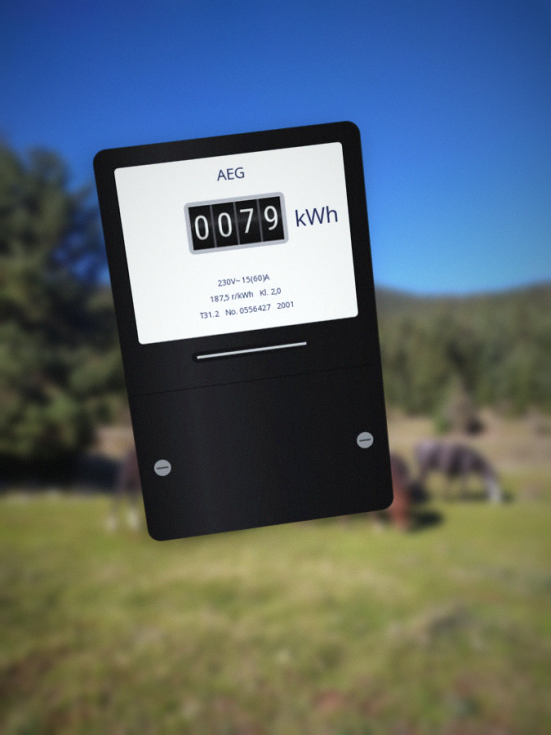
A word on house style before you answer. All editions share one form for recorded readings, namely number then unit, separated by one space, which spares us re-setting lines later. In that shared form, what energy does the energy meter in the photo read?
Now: 79 kWh
